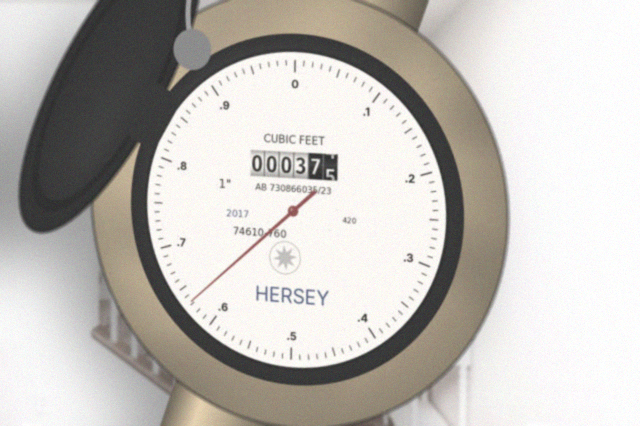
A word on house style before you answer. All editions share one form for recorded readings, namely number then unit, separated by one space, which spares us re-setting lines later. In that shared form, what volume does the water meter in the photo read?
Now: 374.63 ft³
